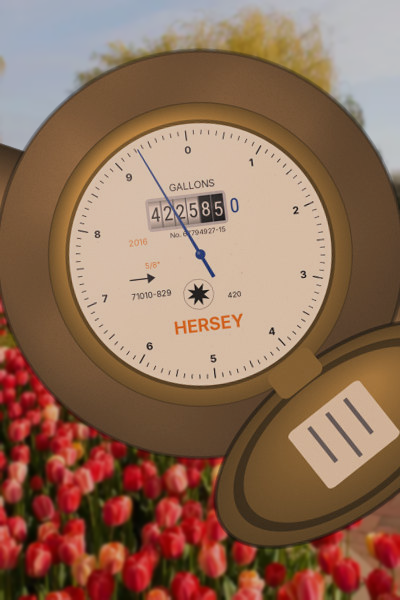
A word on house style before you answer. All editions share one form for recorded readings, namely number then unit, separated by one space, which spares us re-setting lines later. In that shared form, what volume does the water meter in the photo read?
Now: 4225849.3 gal
